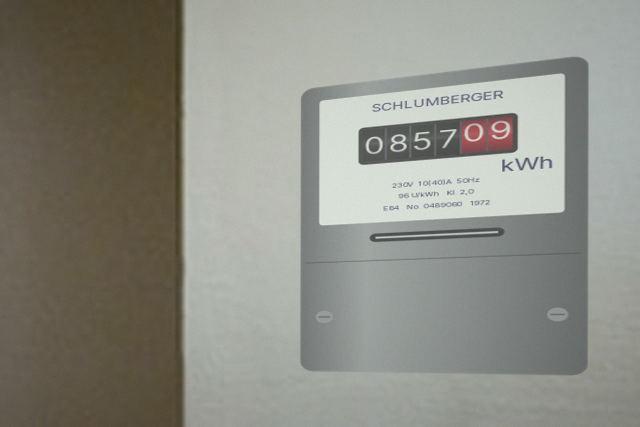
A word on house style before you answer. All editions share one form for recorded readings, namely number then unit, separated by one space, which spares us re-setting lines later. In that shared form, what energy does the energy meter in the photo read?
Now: 857.09 kWh
